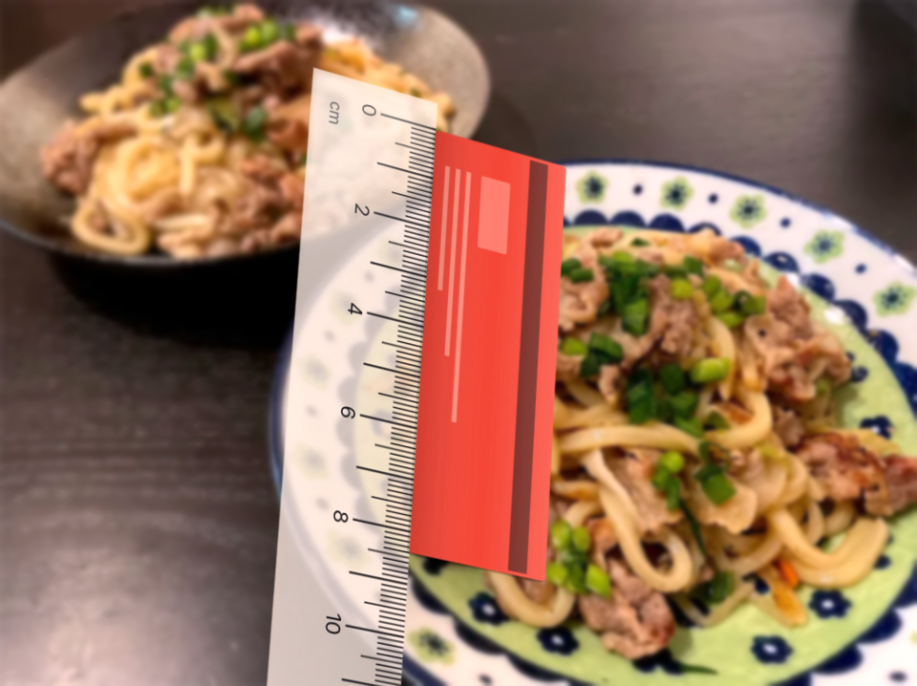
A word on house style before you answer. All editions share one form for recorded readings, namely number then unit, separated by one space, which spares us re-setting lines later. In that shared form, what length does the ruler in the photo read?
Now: 8.4 cm
